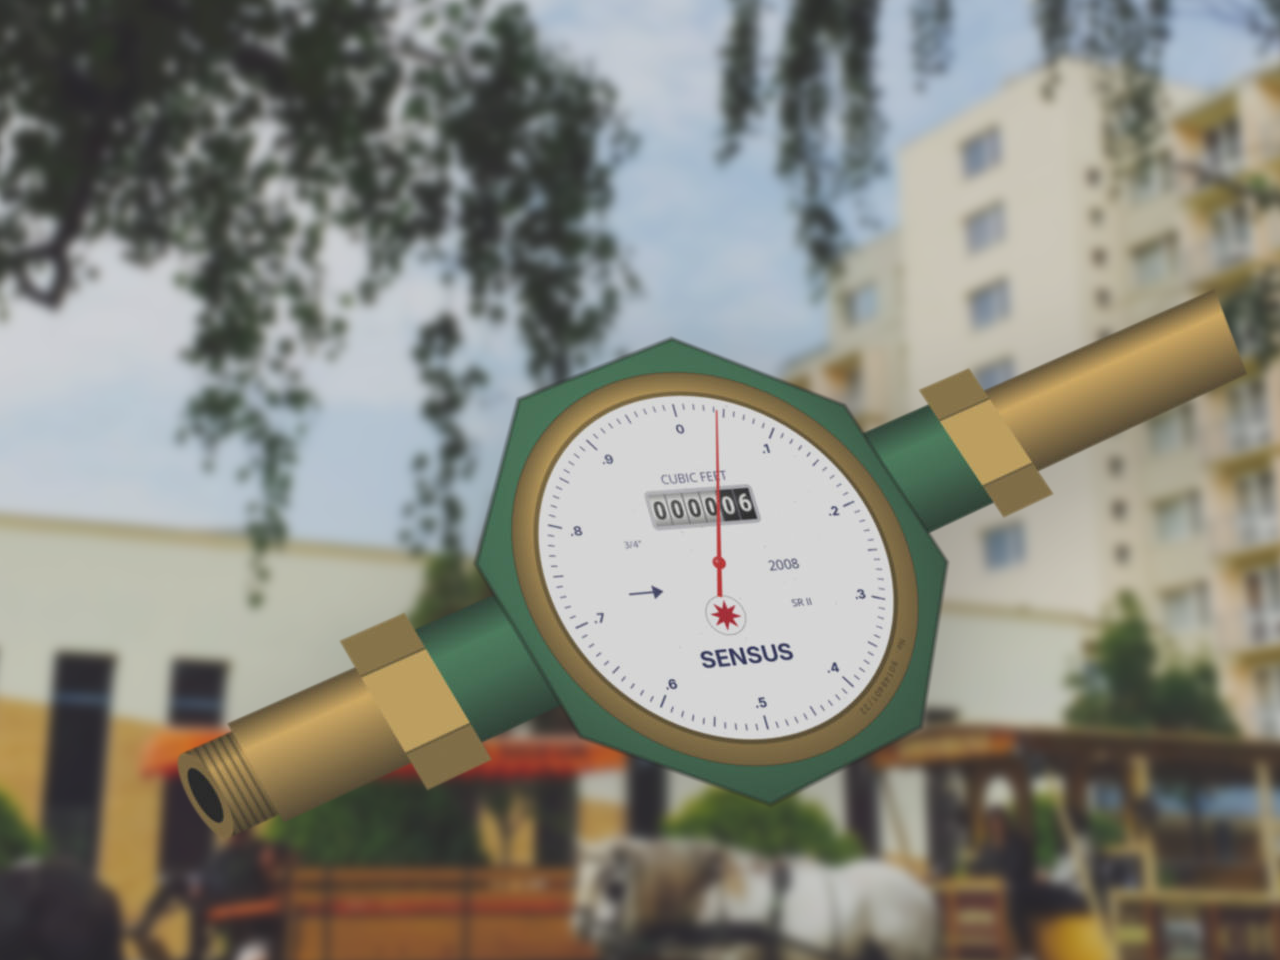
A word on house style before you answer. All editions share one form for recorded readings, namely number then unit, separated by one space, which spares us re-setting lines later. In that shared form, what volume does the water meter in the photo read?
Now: 6.04 ft³
